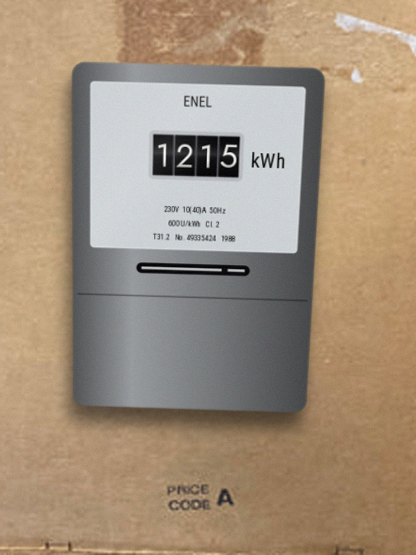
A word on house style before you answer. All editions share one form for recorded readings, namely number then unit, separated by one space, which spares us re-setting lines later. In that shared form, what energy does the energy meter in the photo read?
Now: 1215 kWh
